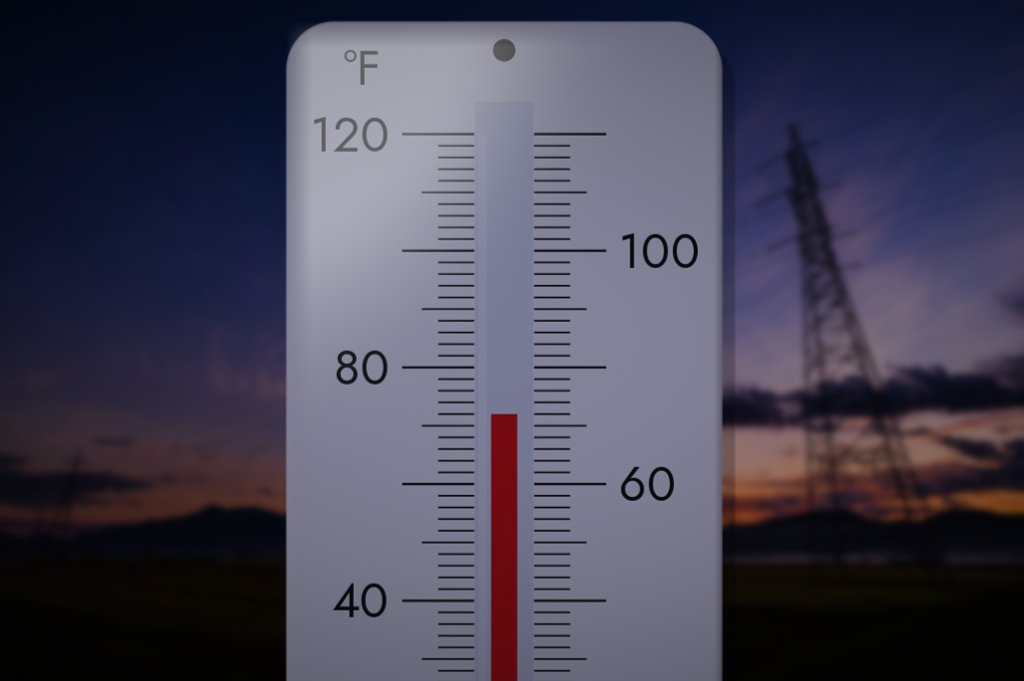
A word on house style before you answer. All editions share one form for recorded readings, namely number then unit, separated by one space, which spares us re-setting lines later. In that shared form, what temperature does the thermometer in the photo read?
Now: 72 °F
